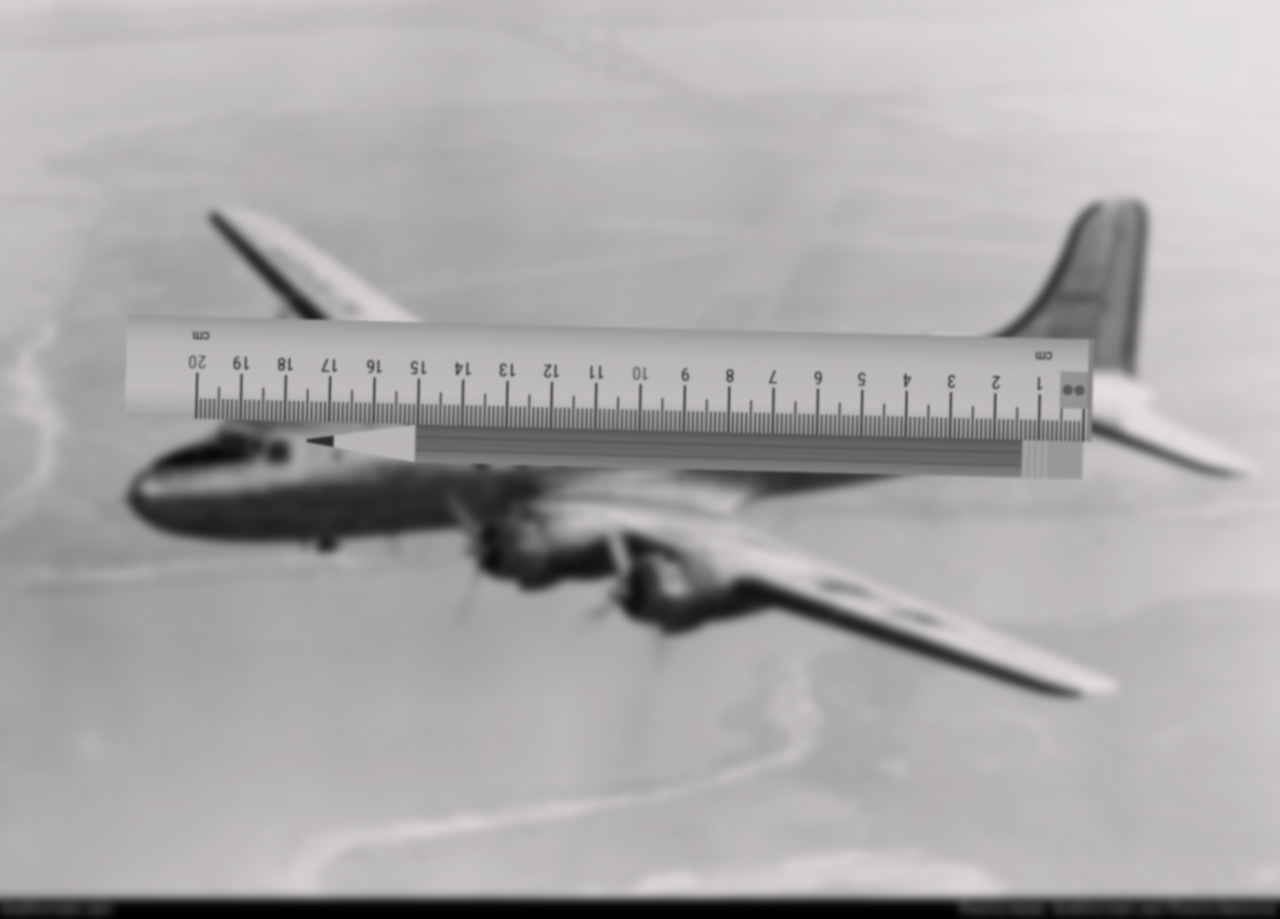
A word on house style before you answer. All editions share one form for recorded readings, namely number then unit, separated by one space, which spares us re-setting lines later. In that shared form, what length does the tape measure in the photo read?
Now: 17.5 cm
